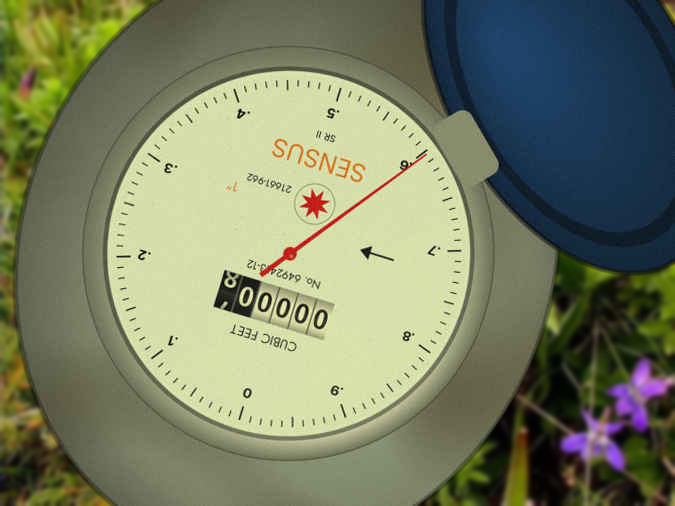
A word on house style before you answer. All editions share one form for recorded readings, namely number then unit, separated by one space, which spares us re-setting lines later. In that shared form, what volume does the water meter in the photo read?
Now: 7.60 ft³
